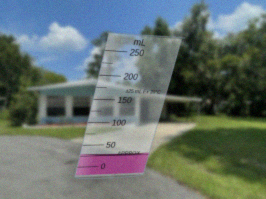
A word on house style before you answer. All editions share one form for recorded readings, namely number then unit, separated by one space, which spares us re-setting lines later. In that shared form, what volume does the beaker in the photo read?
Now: 25 mL
